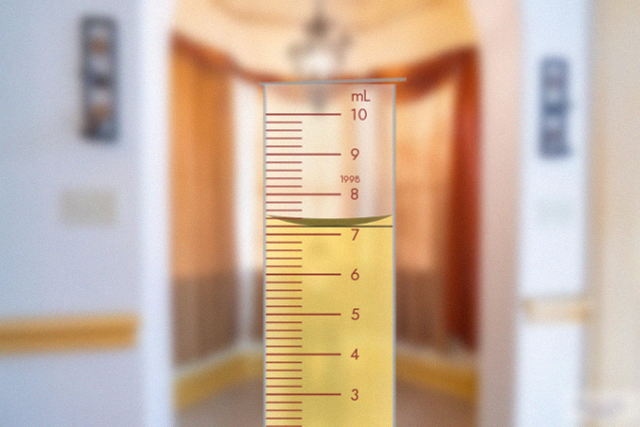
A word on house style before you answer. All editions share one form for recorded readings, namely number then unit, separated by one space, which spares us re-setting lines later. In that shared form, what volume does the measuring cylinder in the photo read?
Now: 7.2 mL
